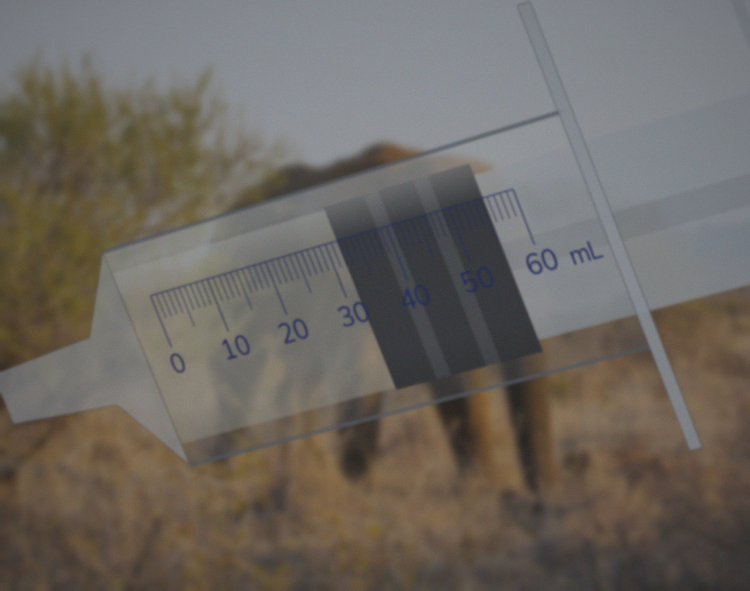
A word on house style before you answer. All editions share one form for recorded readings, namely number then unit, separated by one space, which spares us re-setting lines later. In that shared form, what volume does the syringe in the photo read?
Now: 32 mL
